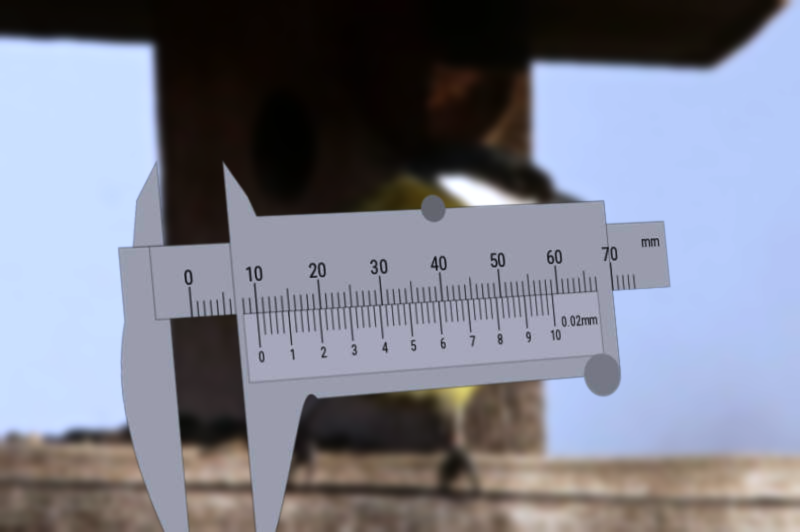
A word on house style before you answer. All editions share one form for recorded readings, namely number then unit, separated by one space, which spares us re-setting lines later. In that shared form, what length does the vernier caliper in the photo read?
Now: 10.0 mm
